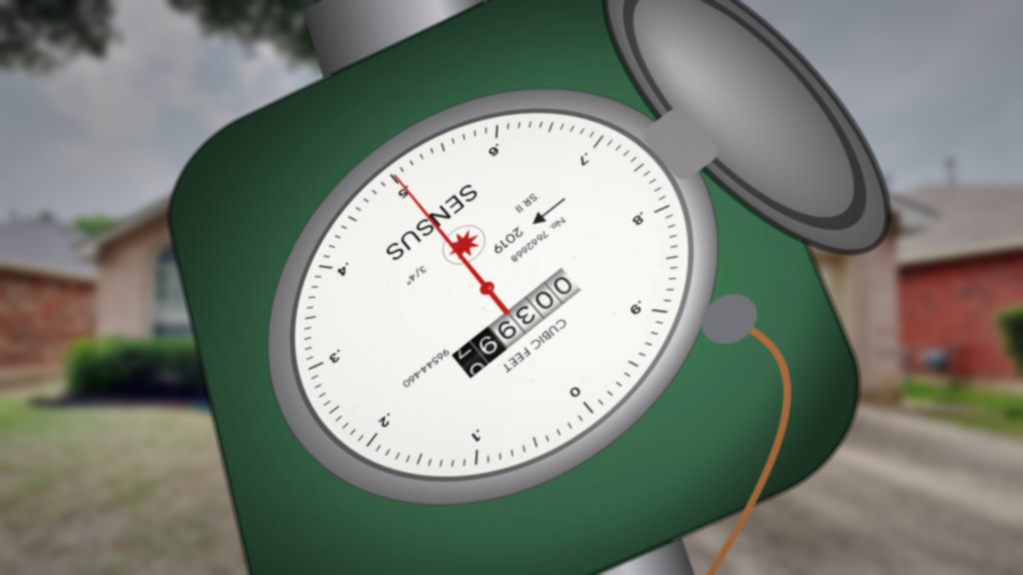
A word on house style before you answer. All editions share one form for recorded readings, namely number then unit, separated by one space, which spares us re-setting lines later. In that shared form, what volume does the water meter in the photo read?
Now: 3996.50 ft³
